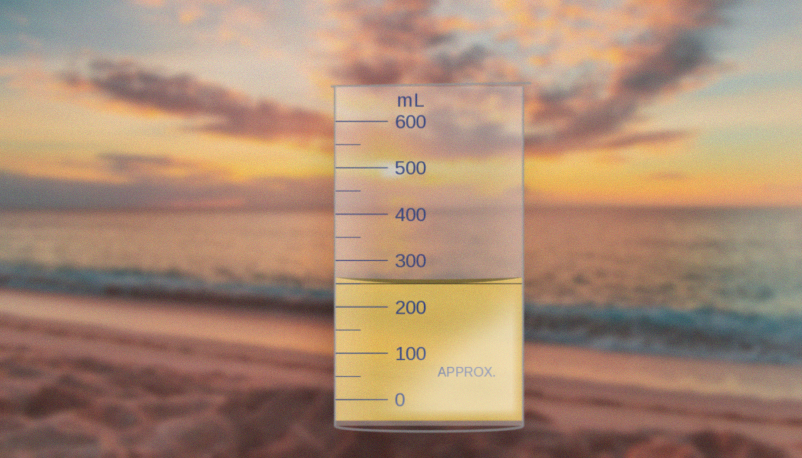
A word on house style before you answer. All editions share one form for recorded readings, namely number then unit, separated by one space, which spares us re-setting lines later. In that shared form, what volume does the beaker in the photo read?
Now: 250 mL
